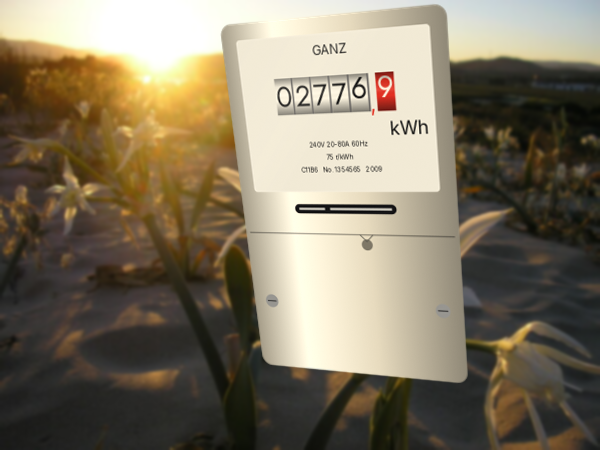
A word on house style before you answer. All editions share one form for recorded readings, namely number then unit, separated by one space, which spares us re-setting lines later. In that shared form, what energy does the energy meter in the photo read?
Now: 2776.9 kWh
